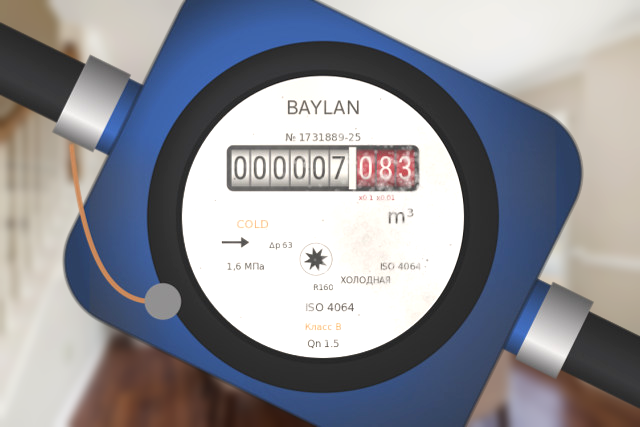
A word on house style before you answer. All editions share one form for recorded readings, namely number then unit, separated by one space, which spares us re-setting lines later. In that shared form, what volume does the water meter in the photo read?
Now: 7.083 m³
